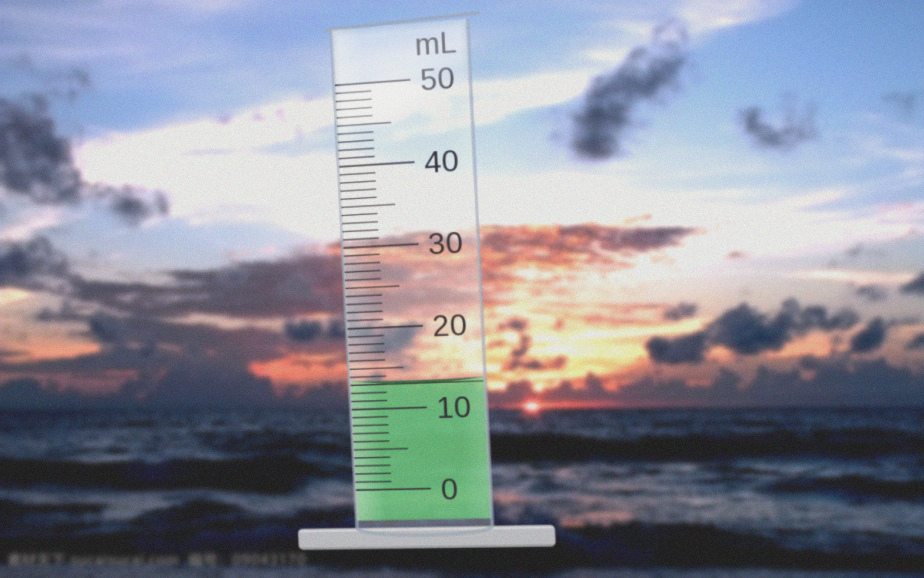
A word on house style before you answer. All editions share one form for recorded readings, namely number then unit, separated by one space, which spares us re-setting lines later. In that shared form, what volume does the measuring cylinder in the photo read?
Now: 13 mL
